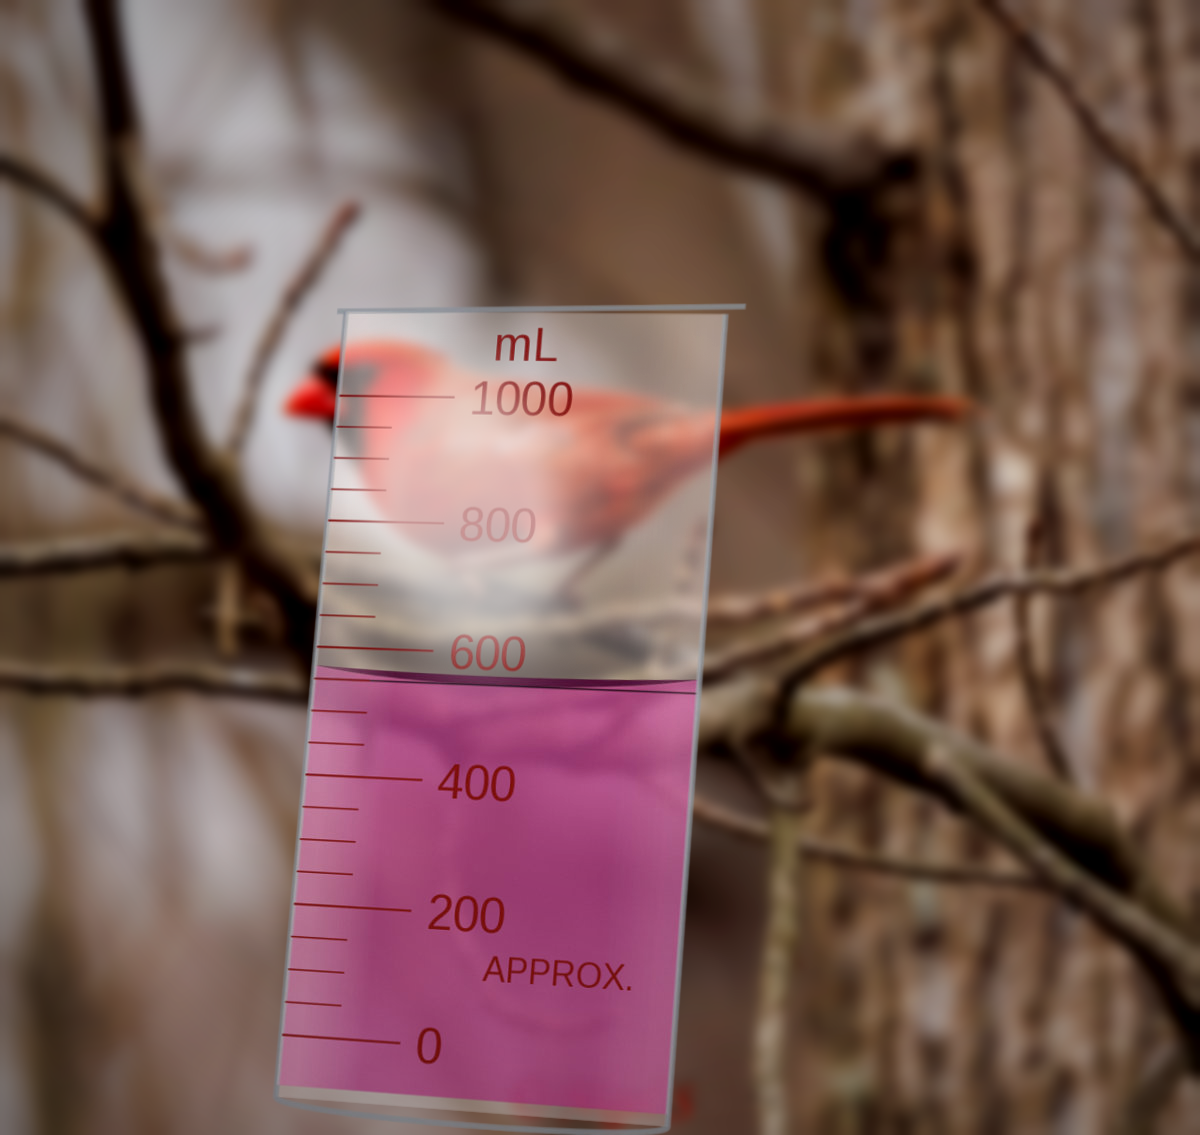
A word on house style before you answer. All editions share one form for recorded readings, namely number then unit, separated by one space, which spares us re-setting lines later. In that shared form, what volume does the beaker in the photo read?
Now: 550 mL
